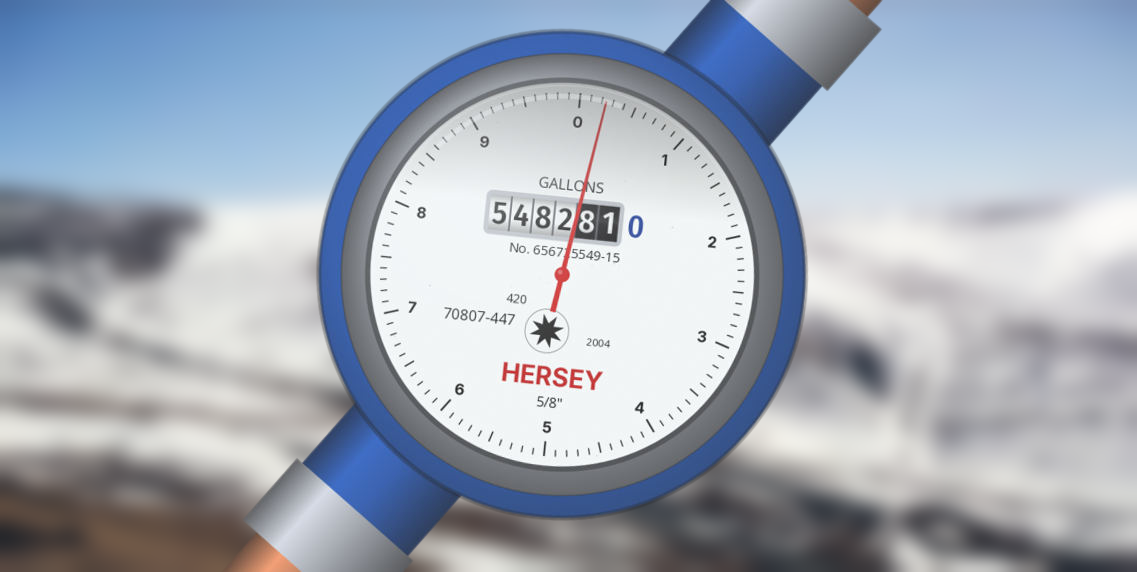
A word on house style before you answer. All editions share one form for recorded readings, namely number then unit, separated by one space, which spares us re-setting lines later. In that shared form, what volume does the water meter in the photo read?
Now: 5482810.2 gal
